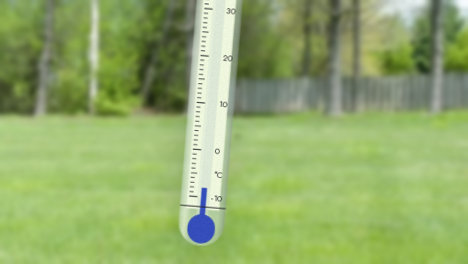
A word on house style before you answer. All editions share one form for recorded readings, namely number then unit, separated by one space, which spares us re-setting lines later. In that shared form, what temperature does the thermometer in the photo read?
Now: -8 °C
